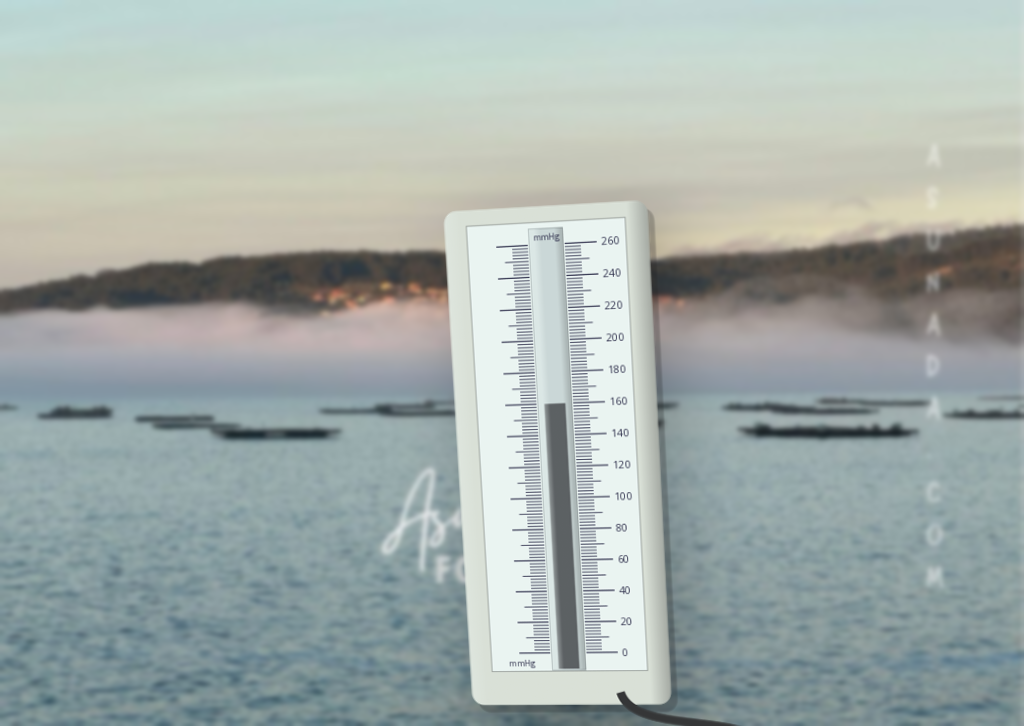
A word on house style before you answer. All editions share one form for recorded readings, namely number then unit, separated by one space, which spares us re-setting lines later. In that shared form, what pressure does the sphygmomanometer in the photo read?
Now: 160 mmHg
